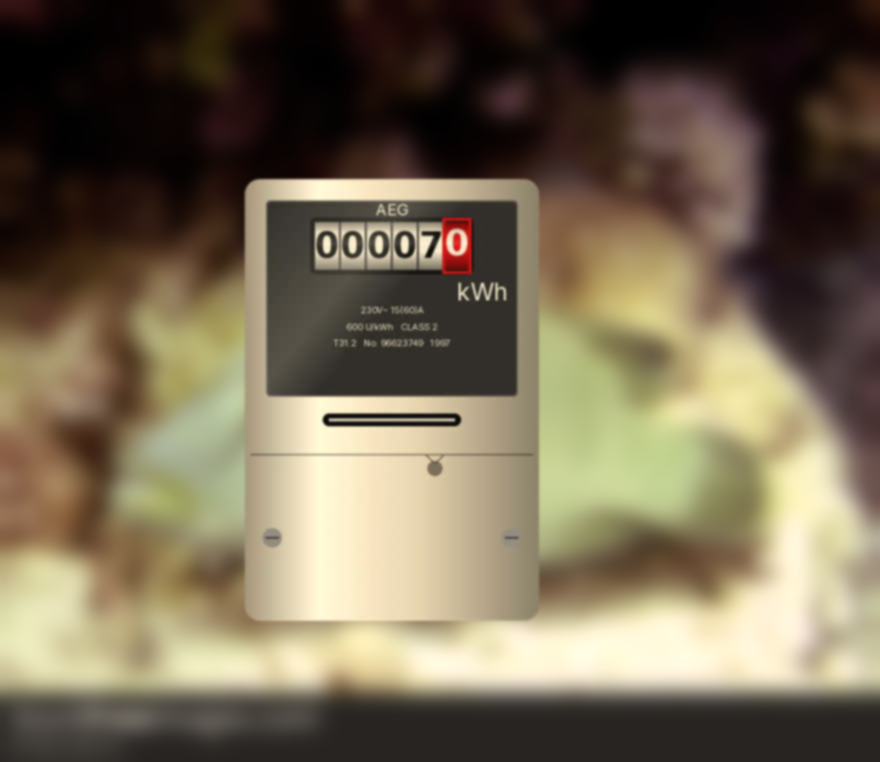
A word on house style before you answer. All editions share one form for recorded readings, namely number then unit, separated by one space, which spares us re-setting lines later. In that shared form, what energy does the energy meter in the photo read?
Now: 7.0 kWh
